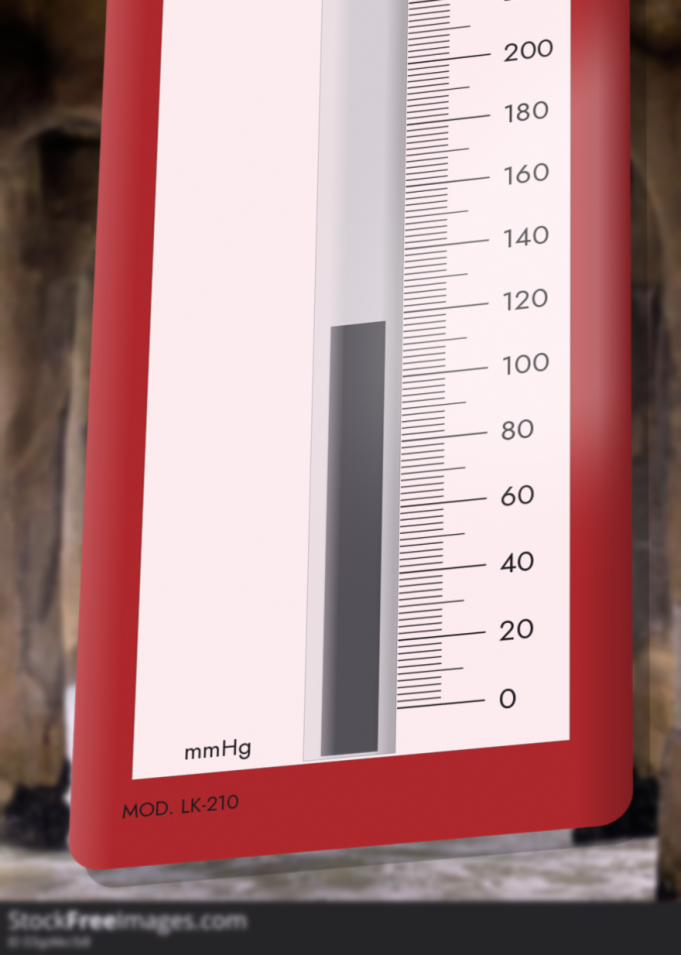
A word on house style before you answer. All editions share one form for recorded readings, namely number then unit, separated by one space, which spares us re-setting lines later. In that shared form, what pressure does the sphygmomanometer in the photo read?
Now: 118 mmHg
